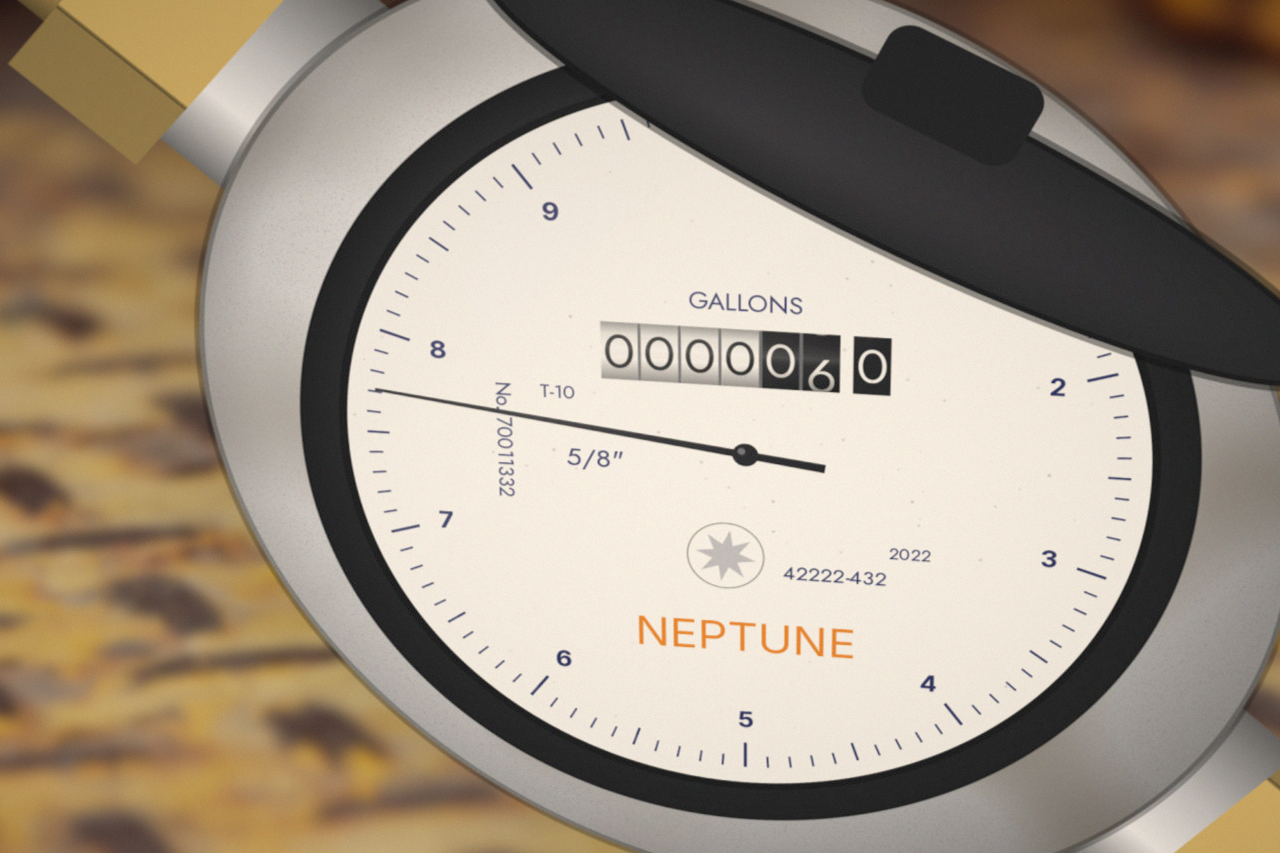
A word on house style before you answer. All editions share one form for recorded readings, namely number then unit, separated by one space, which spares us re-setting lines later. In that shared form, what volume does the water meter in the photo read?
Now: 57.7 gal
